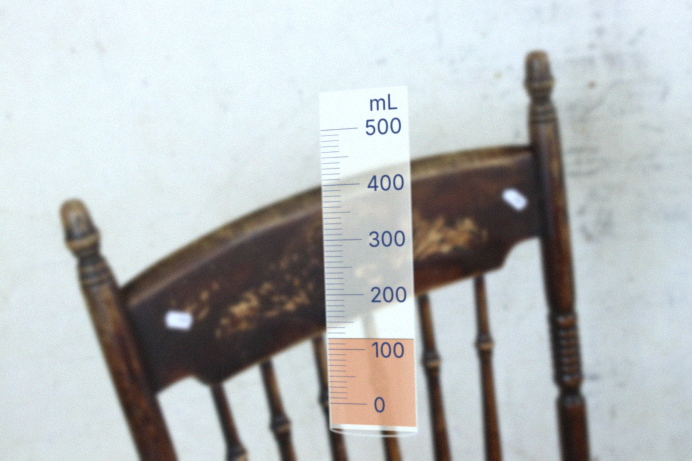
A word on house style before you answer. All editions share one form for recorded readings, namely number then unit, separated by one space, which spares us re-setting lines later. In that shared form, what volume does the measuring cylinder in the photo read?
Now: 120 mL
